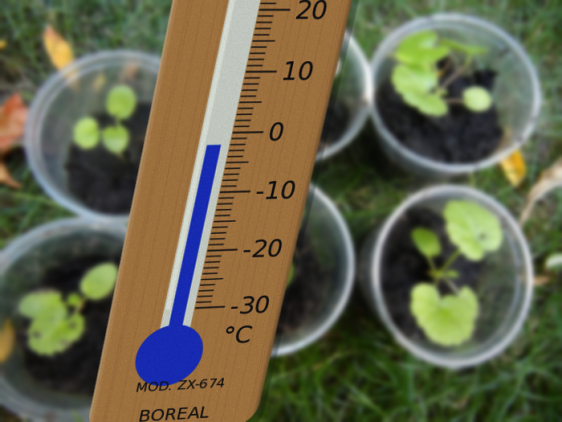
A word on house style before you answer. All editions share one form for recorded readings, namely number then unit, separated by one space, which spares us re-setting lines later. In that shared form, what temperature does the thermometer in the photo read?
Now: -2 °C
